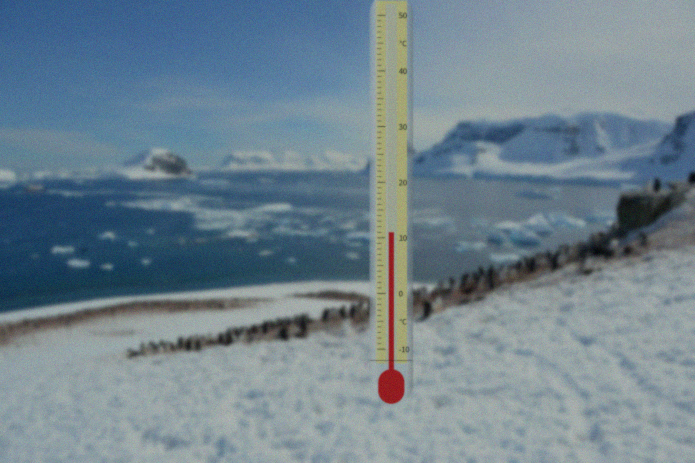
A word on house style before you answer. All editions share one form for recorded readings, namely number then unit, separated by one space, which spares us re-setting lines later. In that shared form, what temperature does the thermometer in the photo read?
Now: 11 °C
